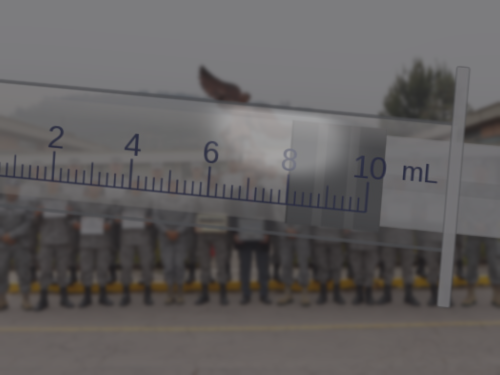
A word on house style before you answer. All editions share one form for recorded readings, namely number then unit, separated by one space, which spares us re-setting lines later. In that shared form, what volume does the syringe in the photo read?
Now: 8 mL
